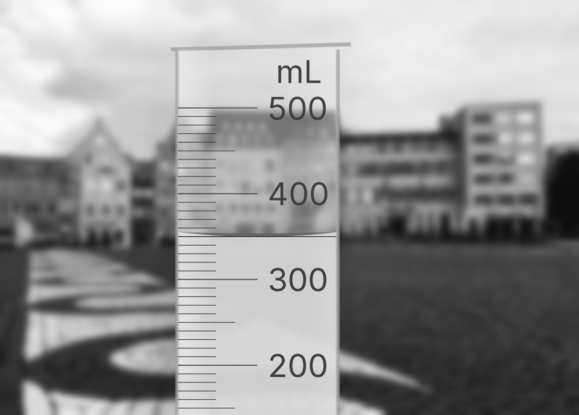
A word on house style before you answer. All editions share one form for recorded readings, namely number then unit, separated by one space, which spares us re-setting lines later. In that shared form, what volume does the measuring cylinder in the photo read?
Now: 350 mL
